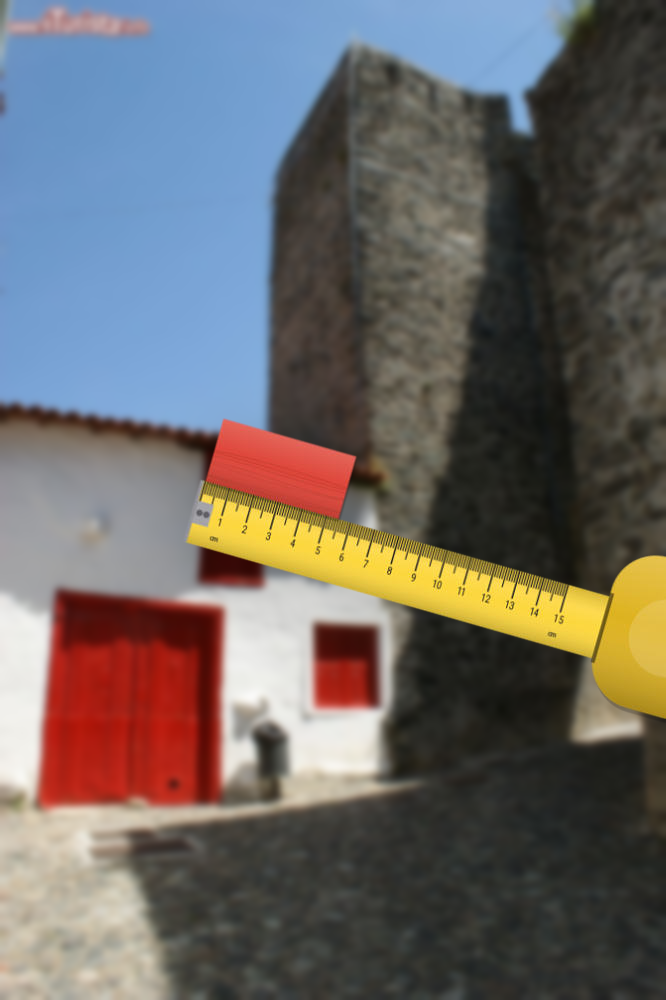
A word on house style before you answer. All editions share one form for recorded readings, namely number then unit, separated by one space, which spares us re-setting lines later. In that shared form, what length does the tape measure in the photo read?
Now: 5.5 cm
